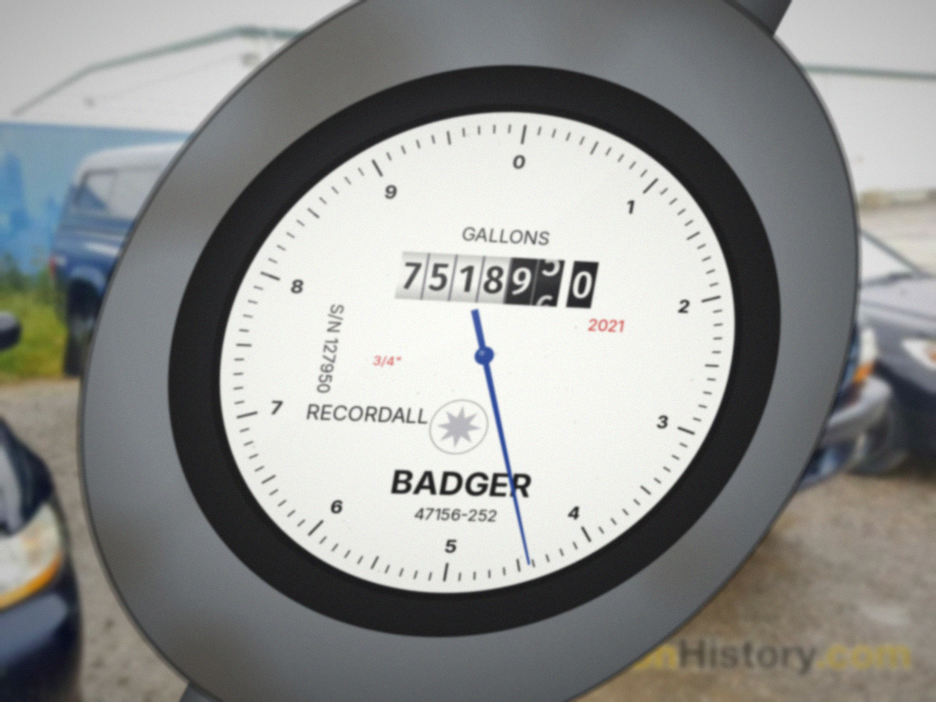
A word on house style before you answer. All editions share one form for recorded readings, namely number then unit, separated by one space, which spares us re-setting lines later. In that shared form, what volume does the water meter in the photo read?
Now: 7518954.4 gal
